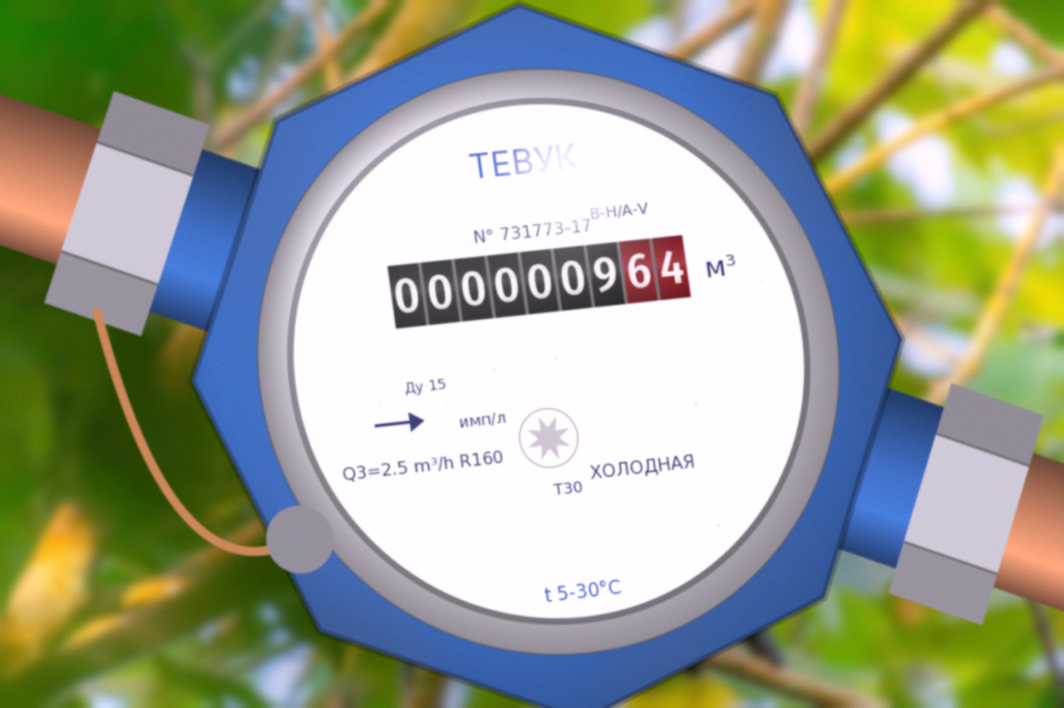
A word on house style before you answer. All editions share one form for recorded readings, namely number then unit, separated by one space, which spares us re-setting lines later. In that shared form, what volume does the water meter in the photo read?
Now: 9.64 m³
